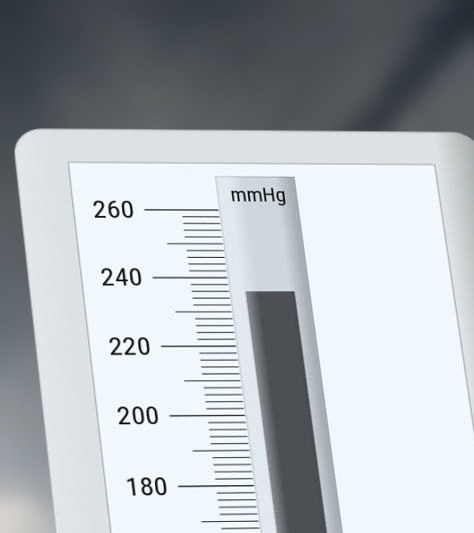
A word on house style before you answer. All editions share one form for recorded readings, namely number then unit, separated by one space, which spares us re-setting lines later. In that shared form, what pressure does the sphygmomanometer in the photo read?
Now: 236 mmHg
